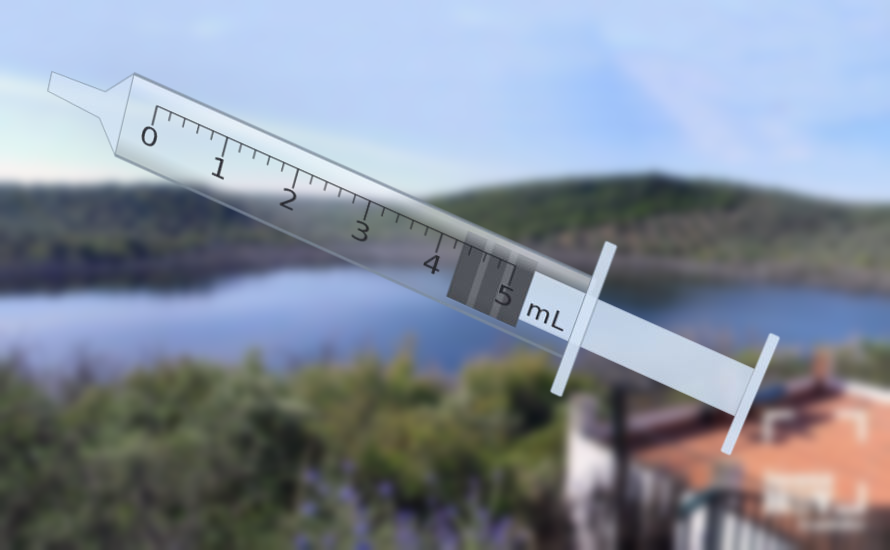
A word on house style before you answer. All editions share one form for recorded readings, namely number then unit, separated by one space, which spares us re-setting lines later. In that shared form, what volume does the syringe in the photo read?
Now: 4.3 mL
